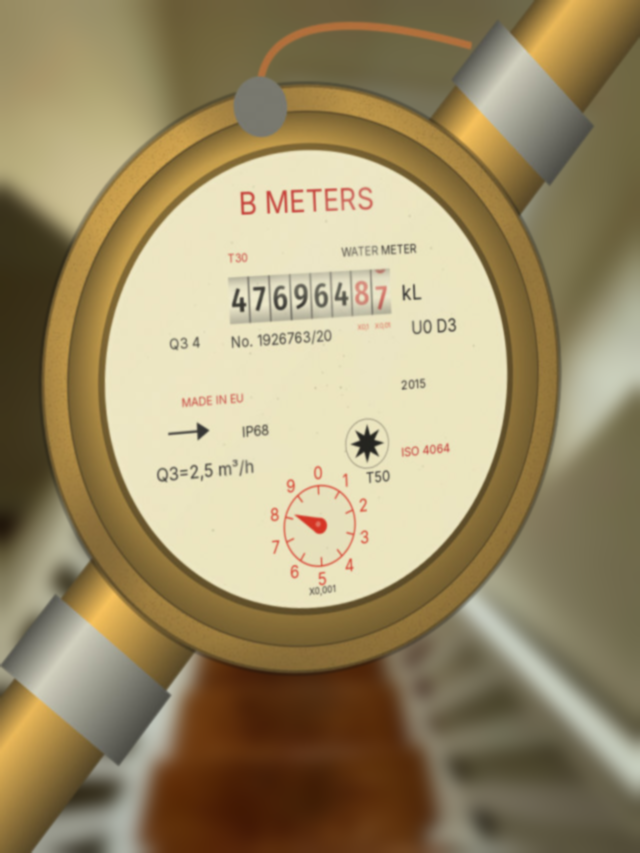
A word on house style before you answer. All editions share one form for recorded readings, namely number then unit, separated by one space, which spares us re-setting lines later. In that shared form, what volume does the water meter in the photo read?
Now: 476964.868 kL
